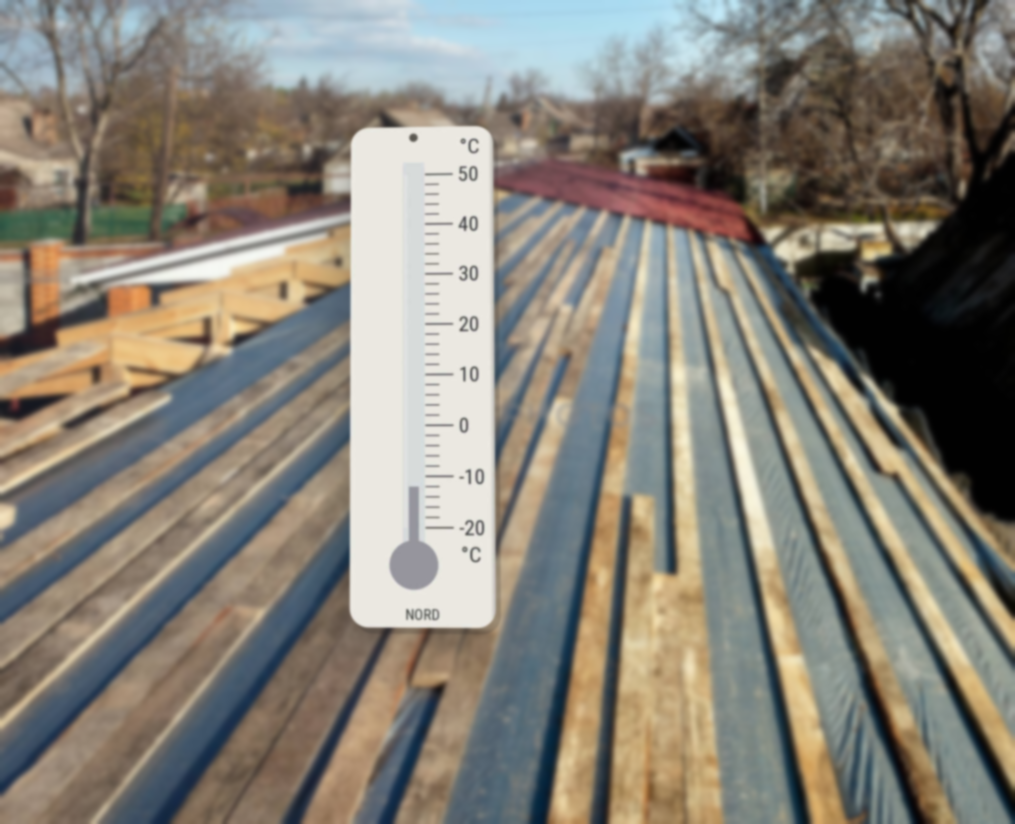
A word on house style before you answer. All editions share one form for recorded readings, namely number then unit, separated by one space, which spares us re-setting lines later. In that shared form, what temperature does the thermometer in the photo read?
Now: -12 °C
